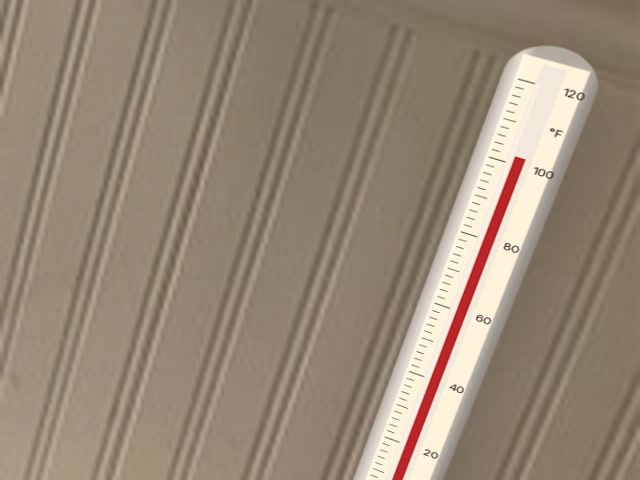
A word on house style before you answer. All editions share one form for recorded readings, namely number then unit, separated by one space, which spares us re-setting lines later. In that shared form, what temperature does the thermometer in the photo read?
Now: 102 °F
